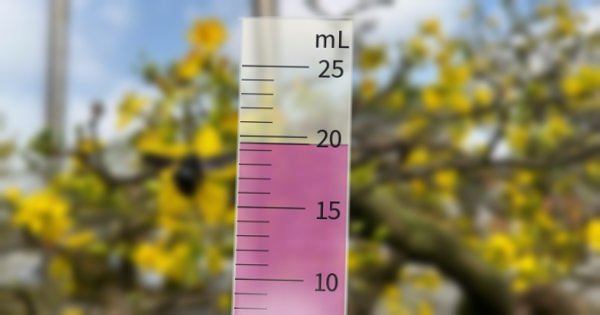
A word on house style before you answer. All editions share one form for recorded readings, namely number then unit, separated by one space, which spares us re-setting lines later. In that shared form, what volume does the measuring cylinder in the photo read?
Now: 19.5 mL
